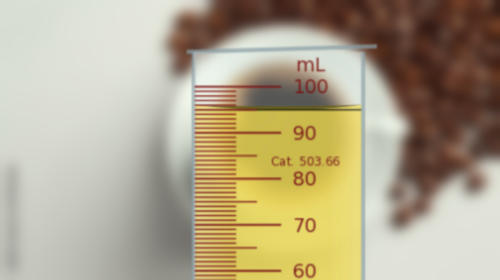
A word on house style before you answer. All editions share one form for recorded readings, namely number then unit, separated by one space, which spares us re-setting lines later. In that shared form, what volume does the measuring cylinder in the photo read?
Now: 95 mL
